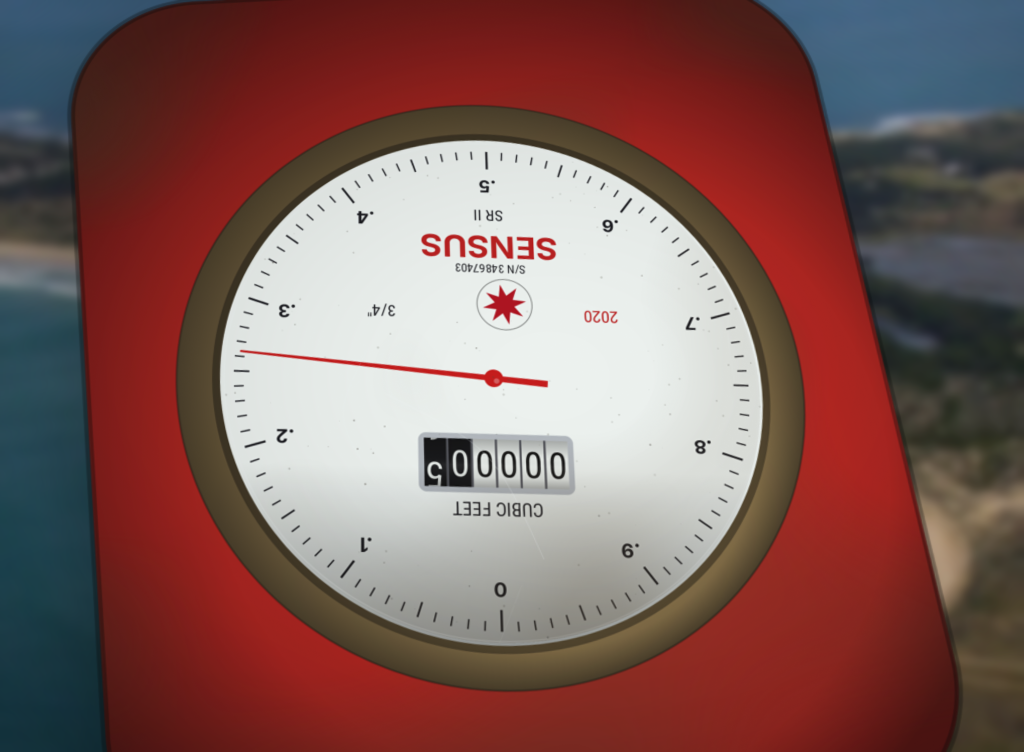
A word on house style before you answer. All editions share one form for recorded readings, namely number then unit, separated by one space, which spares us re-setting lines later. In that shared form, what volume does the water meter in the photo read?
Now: 5.26 ft³
